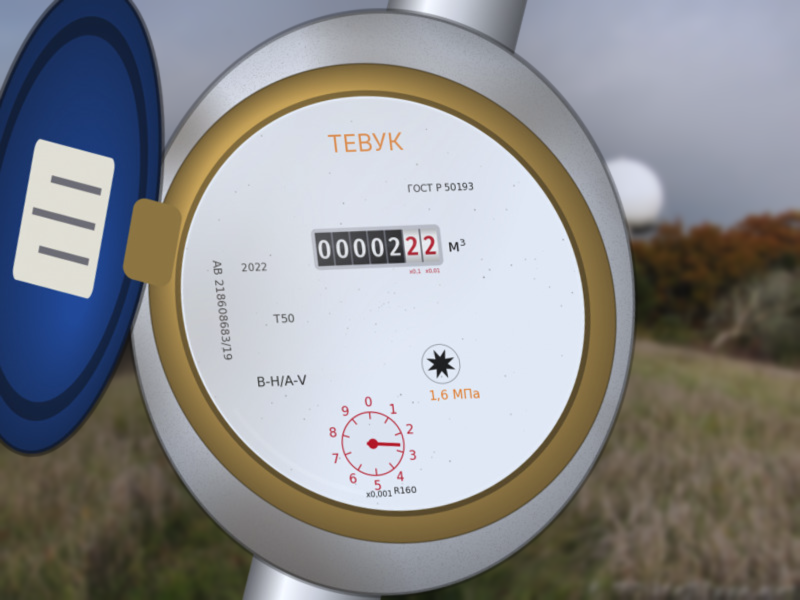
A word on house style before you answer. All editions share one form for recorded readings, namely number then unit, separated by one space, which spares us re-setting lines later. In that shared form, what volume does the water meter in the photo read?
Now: 2.222 m³
